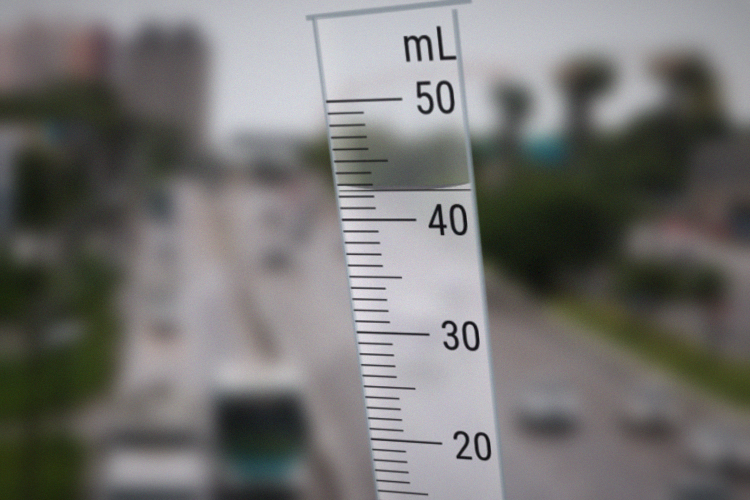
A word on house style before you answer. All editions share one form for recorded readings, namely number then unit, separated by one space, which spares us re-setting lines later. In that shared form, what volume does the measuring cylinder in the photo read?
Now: 42.5 mL
